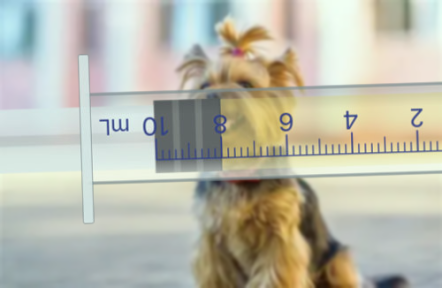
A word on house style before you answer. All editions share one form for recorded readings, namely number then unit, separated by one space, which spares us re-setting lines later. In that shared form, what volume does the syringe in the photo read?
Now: 8 mL
